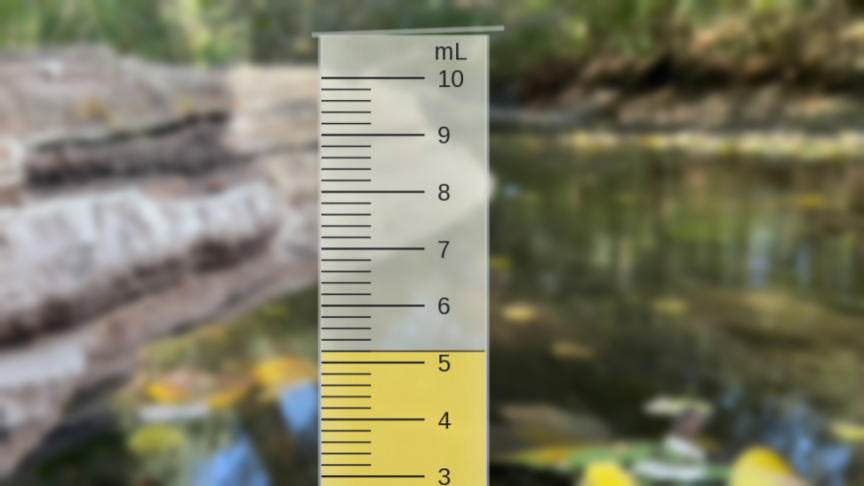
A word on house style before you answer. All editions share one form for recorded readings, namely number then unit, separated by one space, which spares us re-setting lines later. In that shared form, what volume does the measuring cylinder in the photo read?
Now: 5.2 mL
